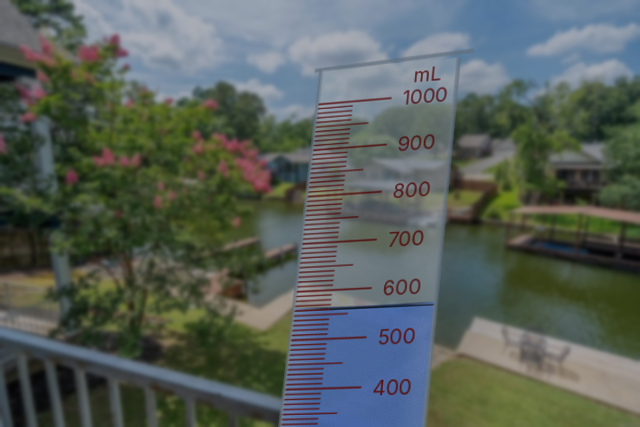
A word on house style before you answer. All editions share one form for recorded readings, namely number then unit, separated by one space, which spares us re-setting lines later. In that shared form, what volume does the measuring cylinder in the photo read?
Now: 560 mL
